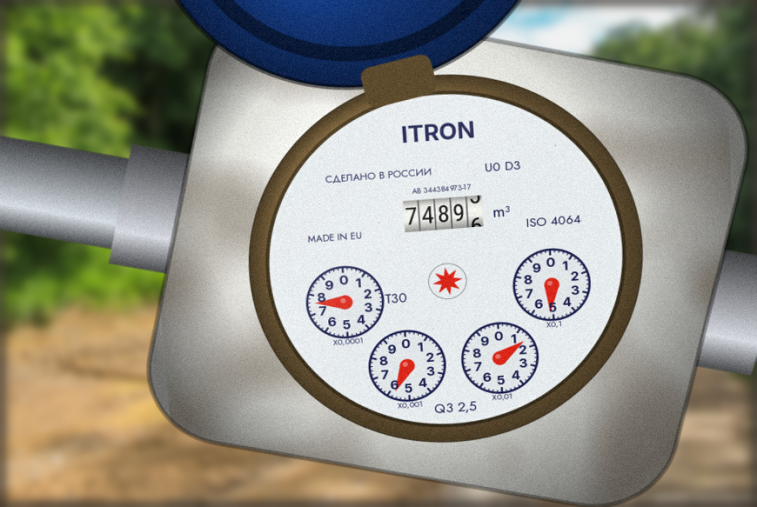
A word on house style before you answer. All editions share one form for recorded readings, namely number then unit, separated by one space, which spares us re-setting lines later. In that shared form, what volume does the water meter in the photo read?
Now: 74895.5157 m³
